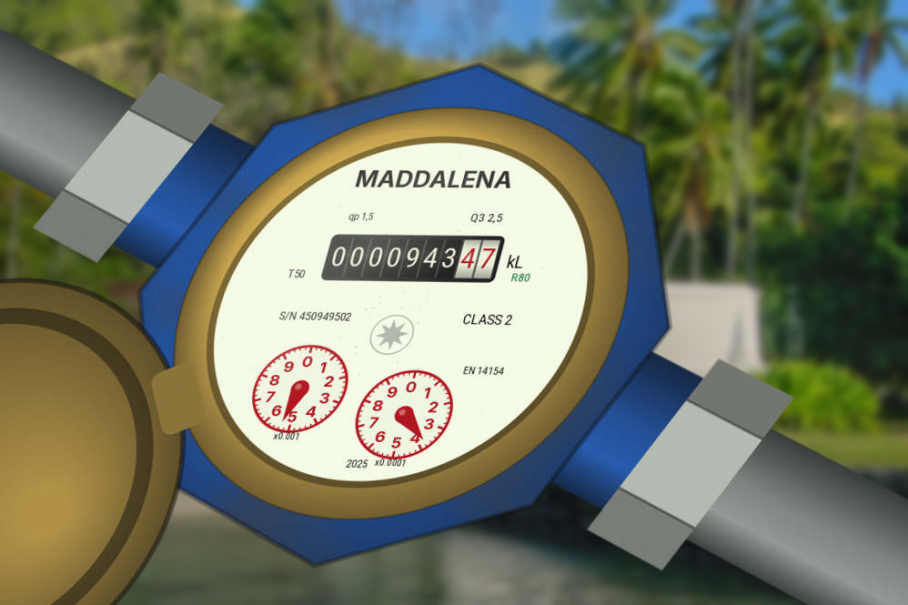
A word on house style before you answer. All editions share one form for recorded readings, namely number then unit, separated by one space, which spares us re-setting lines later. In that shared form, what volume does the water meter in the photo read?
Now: 943.4753 kL
